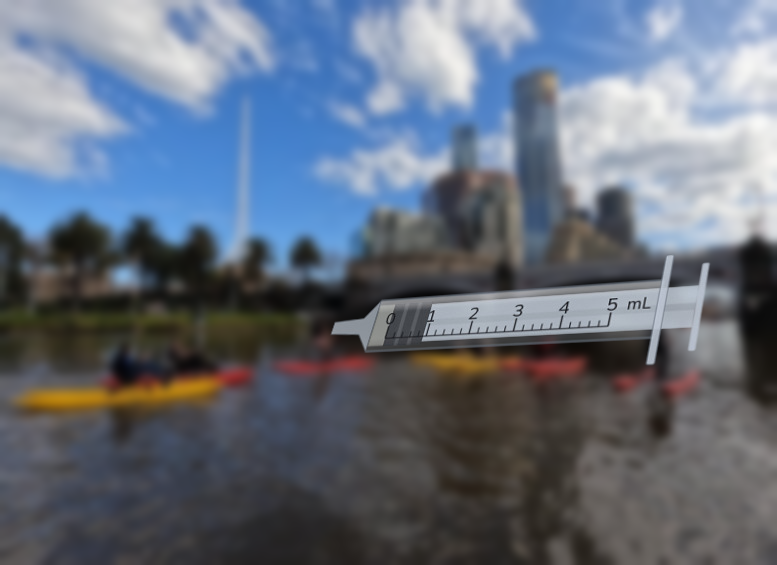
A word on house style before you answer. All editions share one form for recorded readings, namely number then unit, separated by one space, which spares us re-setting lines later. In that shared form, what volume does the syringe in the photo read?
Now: 0 mL
